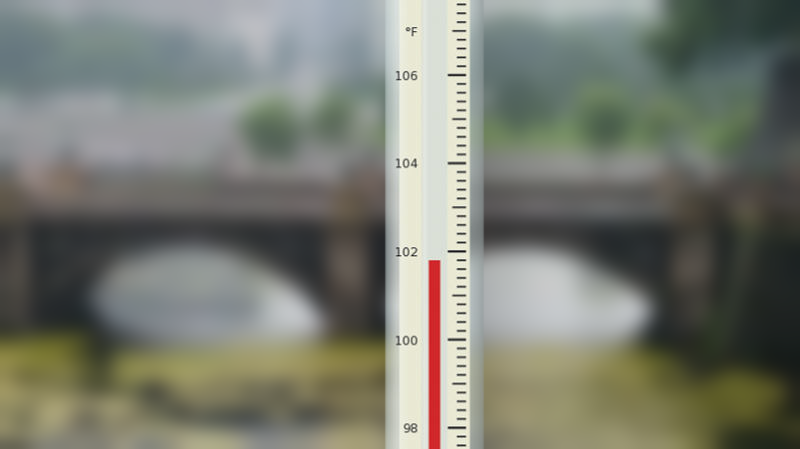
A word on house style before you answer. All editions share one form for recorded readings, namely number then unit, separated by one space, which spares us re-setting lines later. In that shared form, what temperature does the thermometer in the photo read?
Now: 101.8 °F
